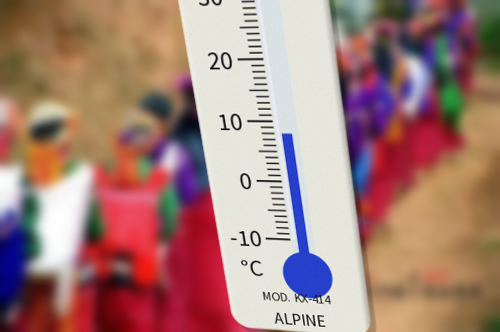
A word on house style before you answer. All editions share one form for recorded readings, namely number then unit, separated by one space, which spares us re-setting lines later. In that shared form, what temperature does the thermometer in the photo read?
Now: 8 °C
